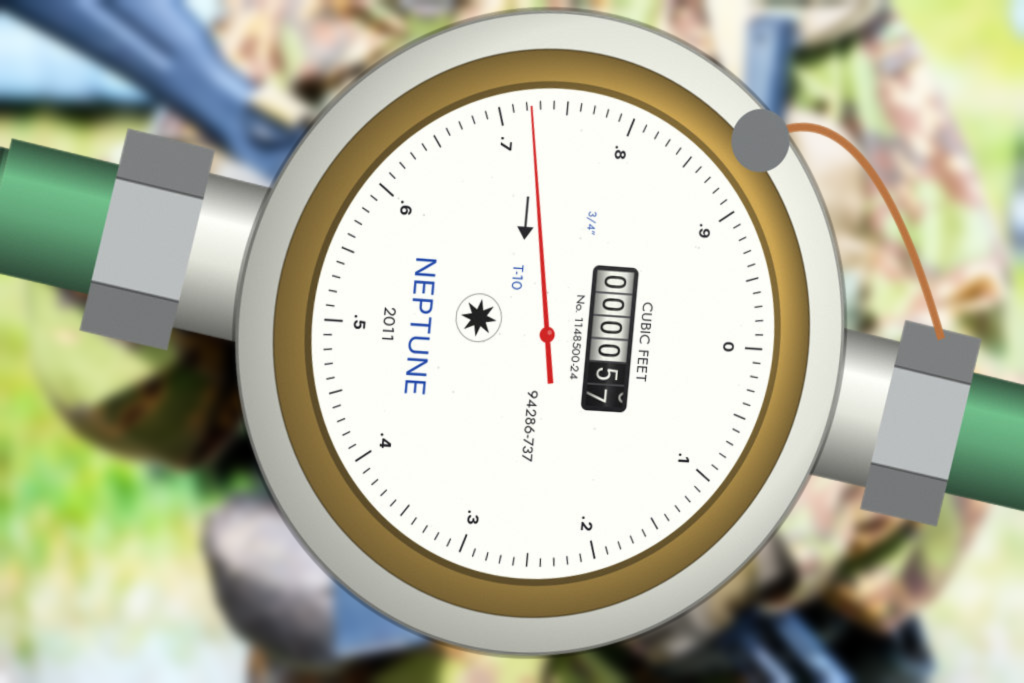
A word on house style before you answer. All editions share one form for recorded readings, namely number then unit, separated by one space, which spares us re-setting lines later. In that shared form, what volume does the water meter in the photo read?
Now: 56.72 ft³
